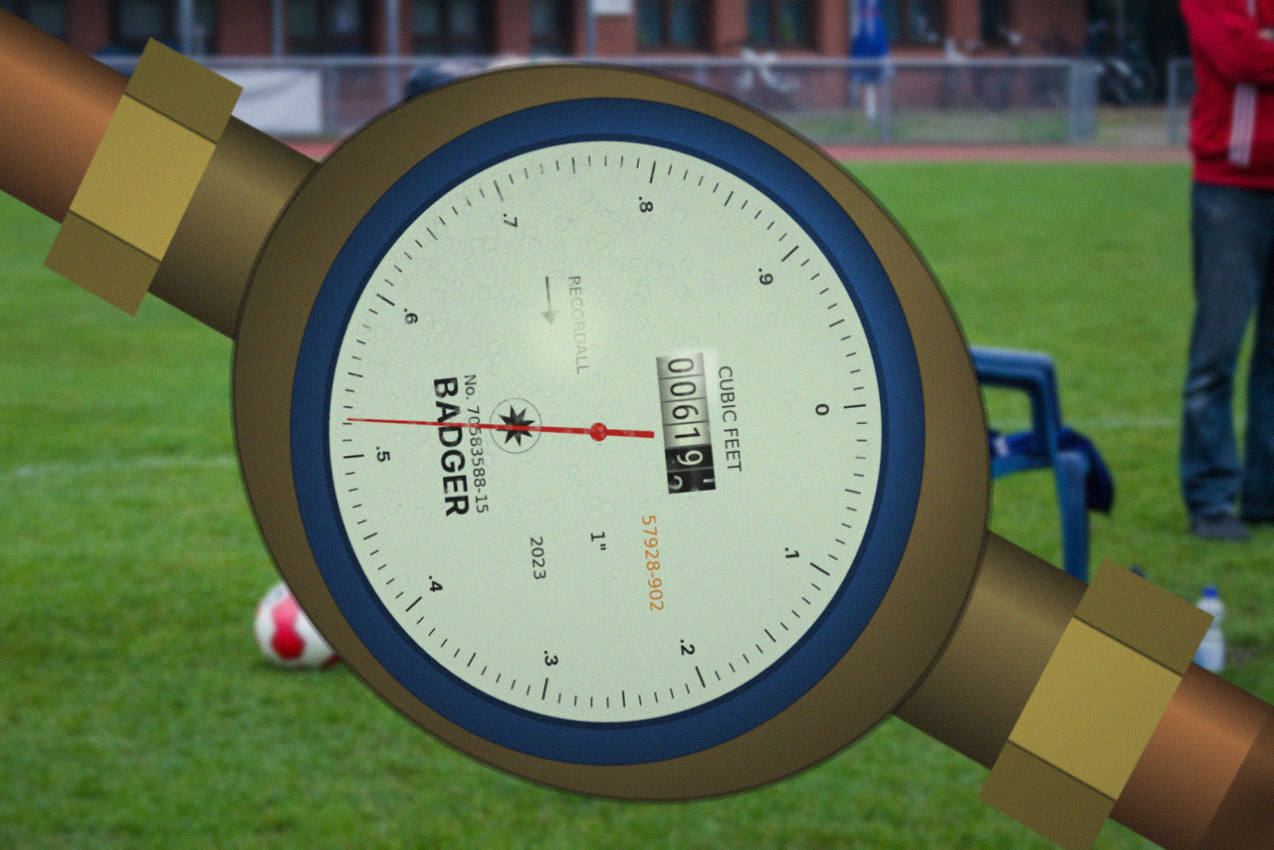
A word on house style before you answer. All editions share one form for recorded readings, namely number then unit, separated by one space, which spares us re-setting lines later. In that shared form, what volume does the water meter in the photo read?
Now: 6191.52 ft³
